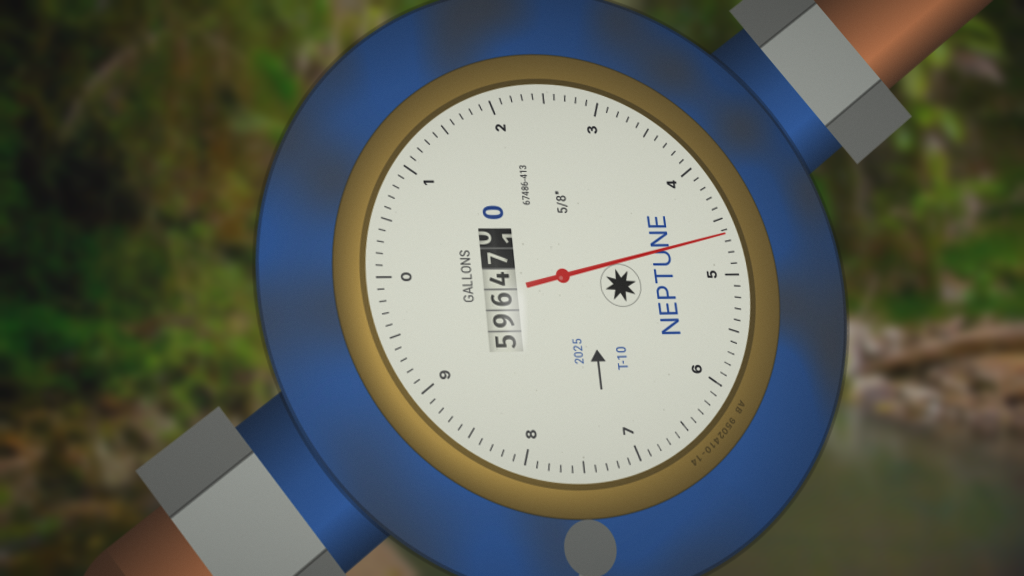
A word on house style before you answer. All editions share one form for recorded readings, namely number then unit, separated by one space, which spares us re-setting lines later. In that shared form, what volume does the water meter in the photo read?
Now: 5964704.6 gal
